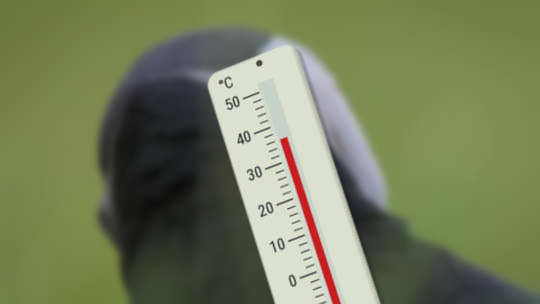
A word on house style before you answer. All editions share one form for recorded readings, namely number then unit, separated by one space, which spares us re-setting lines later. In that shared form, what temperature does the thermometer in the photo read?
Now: 36 °C
